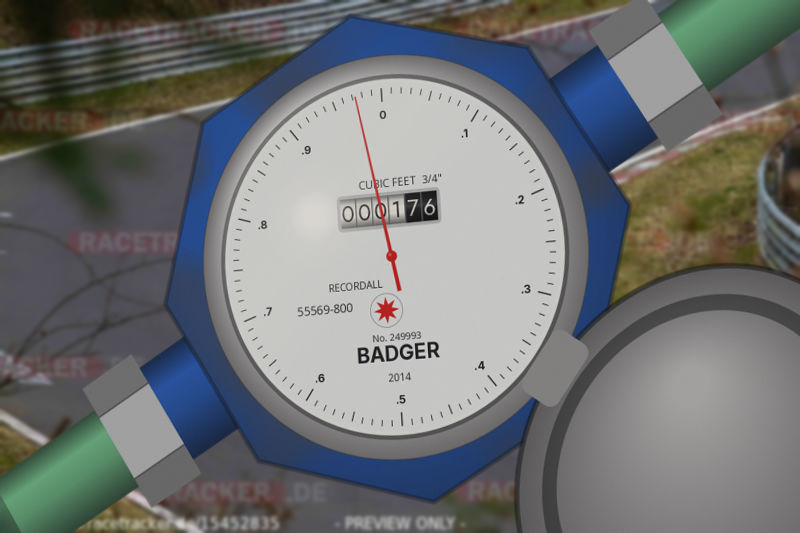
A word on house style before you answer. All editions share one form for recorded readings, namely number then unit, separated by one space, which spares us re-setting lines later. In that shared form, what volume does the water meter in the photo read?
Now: 175.97 ft³
